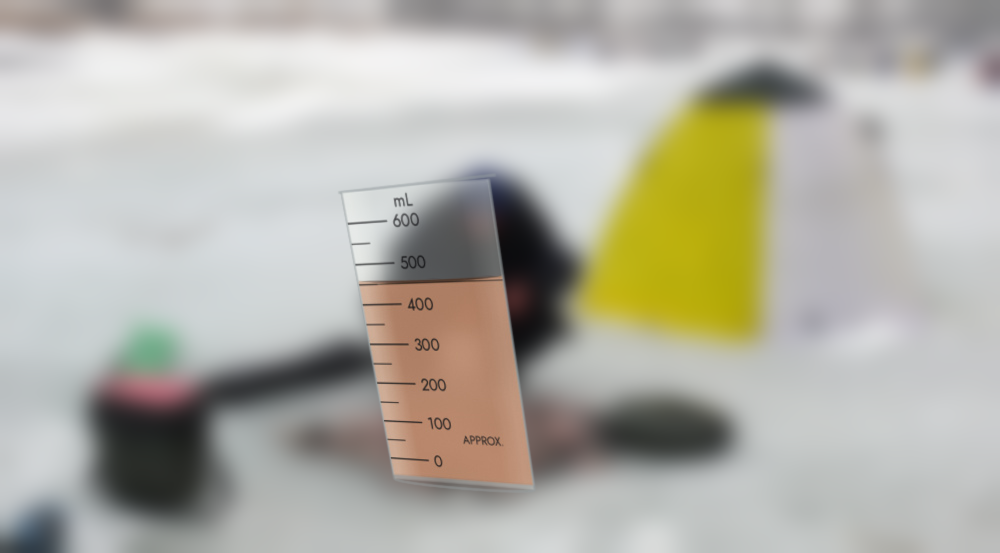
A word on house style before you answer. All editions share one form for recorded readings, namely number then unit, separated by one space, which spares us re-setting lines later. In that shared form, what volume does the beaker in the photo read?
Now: 450 mL
